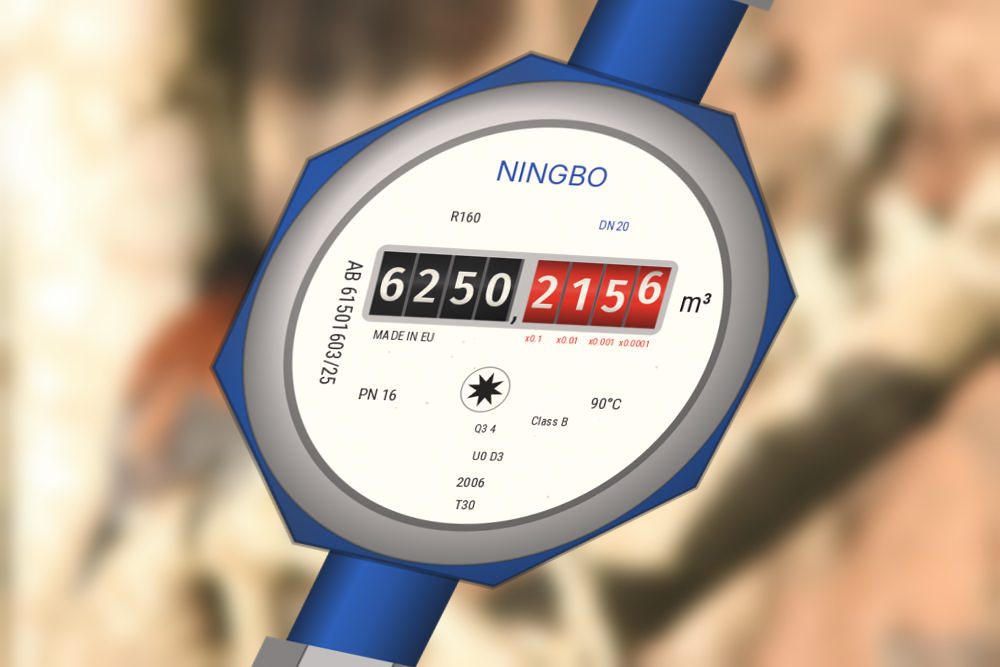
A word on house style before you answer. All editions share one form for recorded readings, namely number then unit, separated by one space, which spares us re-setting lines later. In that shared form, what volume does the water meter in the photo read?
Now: 6250.2156 m³
